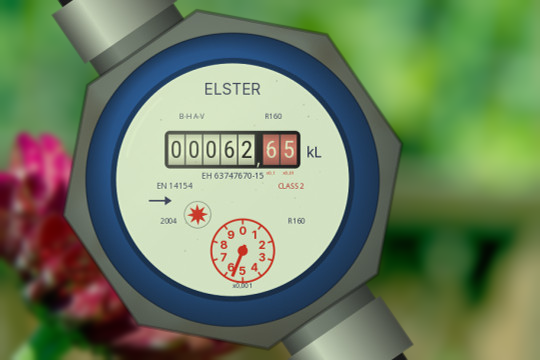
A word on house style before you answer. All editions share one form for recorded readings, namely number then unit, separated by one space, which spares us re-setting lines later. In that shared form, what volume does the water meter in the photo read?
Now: 62.655 kL
